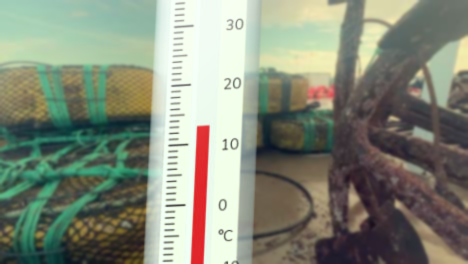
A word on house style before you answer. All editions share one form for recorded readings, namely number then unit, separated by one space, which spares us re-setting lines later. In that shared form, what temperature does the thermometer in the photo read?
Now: 13 °C
